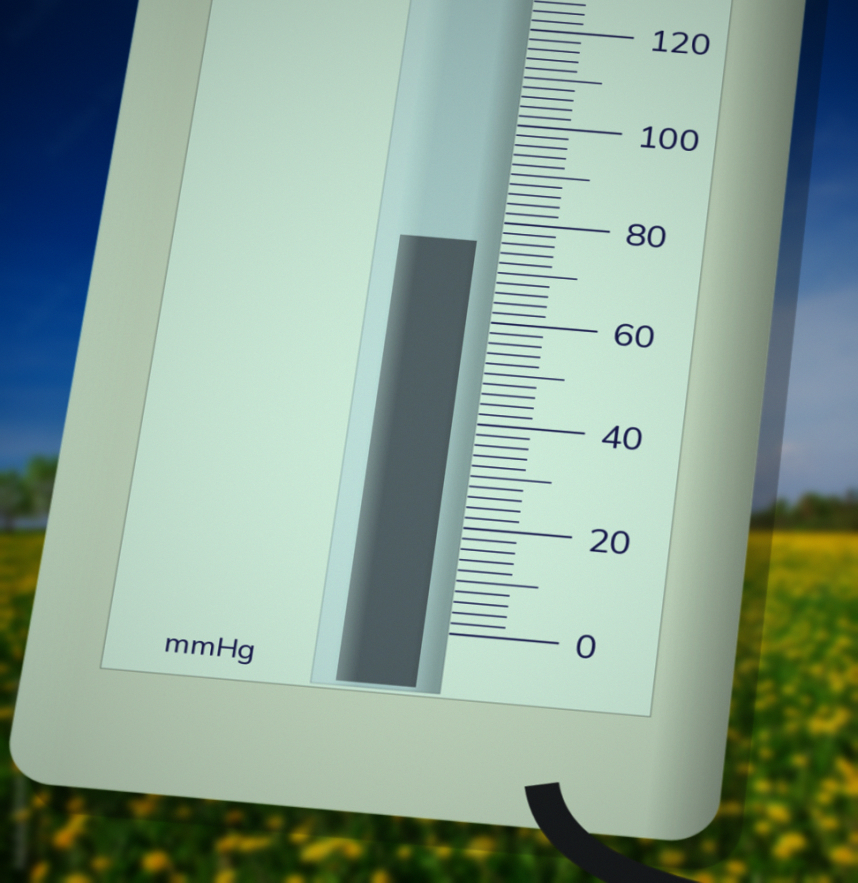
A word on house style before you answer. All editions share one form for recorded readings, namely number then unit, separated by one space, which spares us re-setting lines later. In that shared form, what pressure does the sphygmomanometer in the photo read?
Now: 76 mmHg
